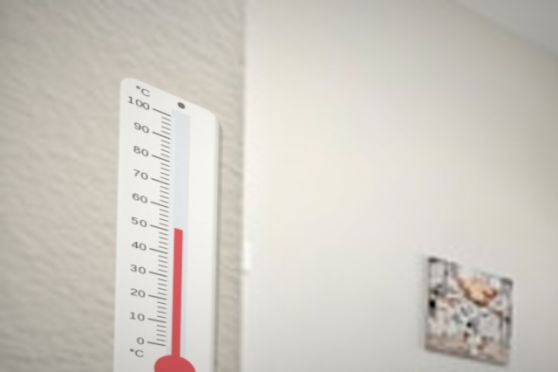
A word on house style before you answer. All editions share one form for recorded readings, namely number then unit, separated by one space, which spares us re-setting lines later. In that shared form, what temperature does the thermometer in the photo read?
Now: 52 °C
